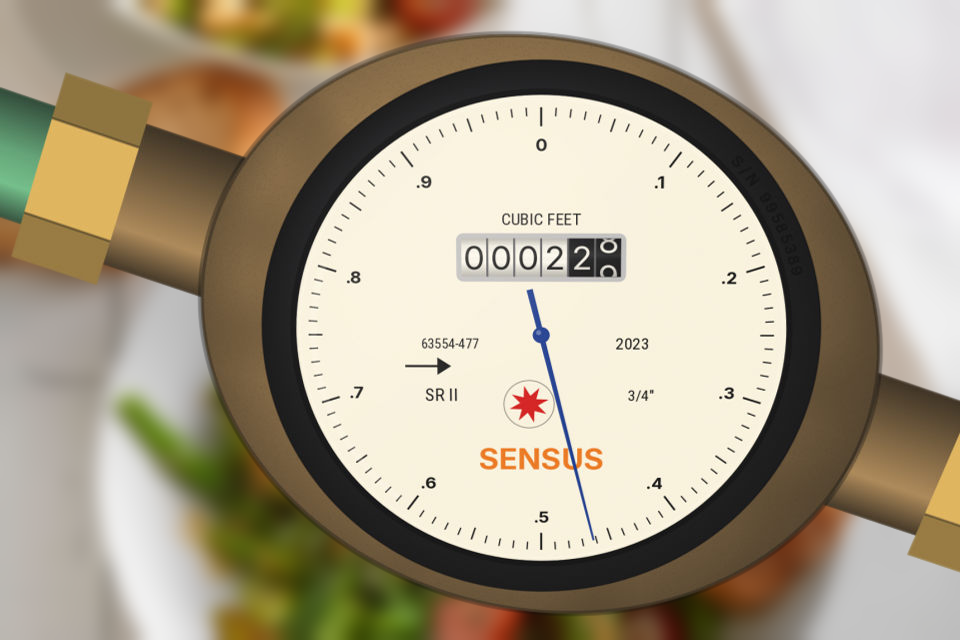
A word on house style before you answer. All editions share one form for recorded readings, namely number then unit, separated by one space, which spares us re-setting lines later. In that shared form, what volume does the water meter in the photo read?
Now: 228.46 ft³
